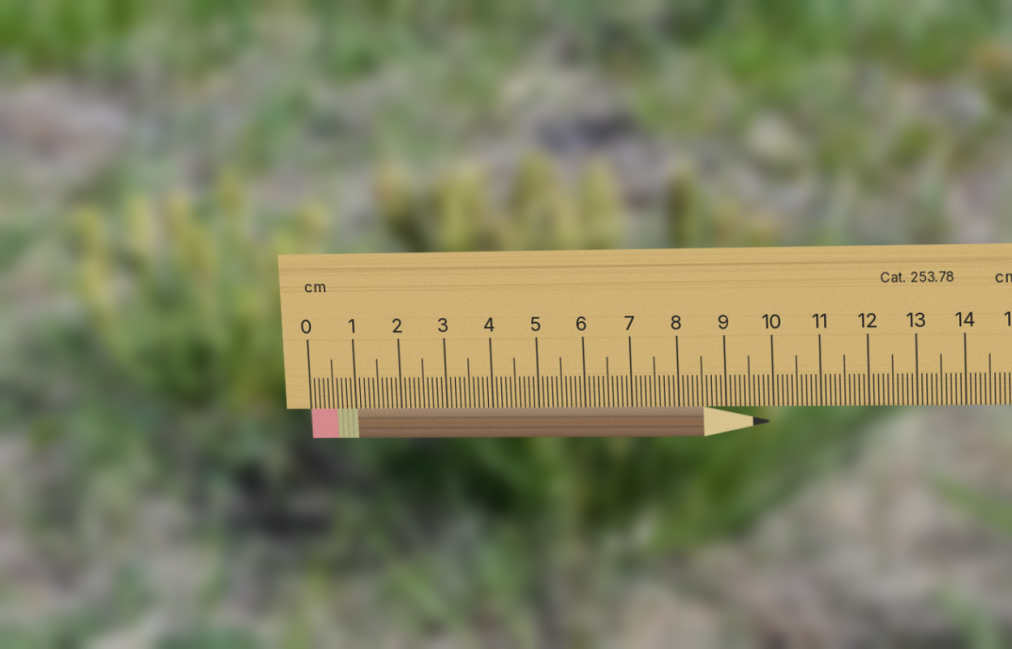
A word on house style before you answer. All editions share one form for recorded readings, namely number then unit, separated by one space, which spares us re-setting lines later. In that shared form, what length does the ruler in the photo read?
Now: 9.9 cm
